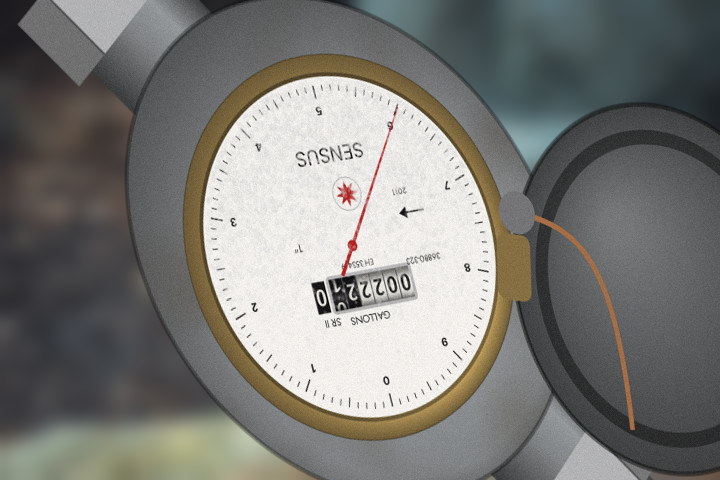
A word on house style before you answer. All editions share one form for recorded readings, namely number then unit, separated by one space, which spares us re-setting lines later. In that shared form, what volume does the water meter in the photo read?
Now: 22206.0 gal
